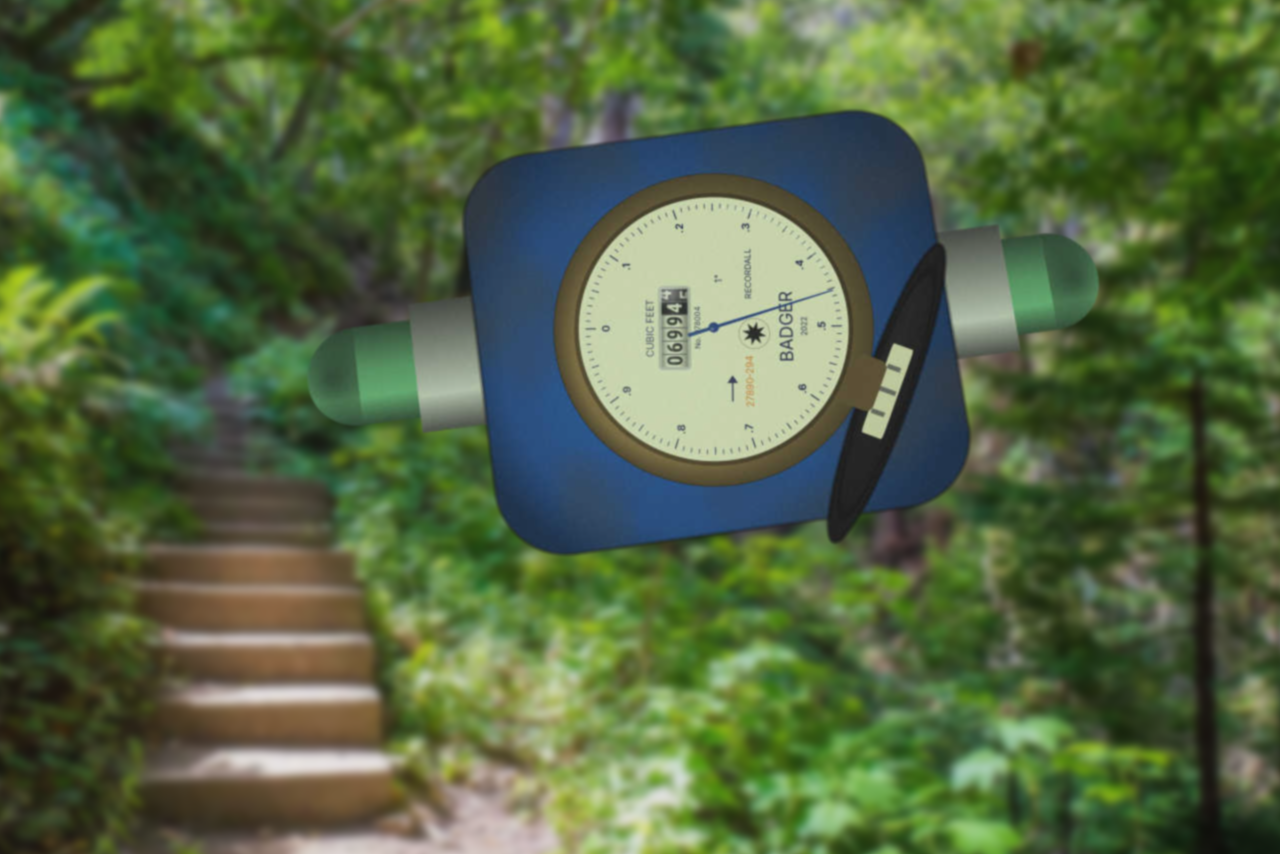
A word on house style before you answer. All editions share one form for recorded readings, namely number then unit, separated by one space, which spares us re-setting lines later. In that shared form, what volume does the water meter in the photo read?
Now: 69944.45 ft³
